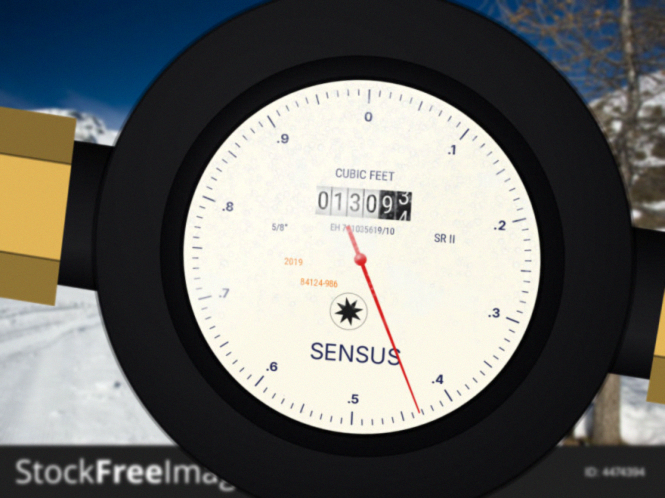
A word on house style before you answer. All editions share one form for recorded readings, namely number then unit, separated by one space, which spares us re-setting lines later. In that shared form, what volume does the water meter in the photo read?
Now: 13093.43 ft³
